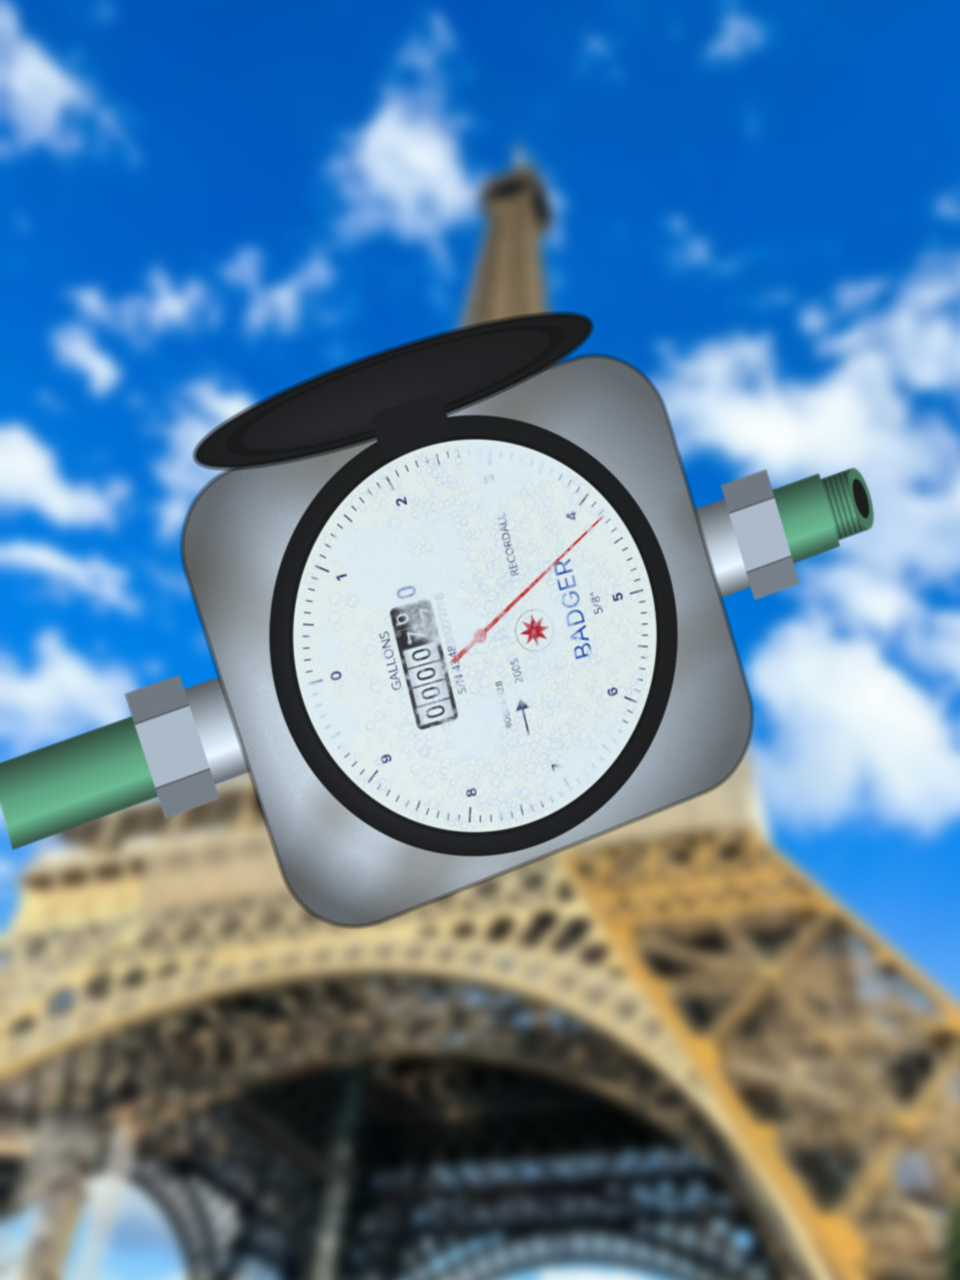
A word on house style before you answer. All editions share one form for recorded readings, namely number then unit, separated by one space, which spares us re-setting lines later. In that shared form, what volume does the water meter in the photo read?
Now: 764.2 gal
